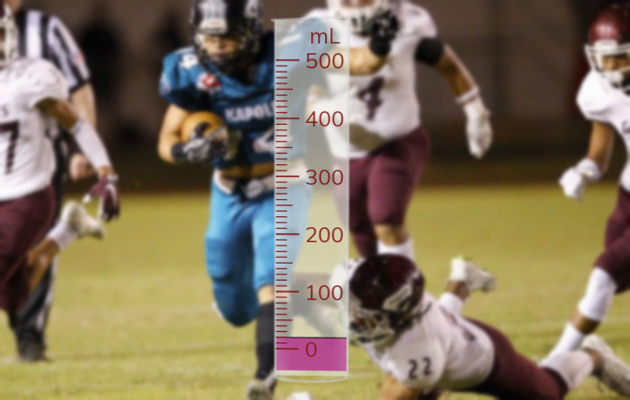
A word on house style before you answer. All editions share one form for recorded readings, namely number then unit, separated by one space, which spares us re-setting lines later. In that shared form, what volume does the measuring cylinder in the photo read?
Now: 20 mL
